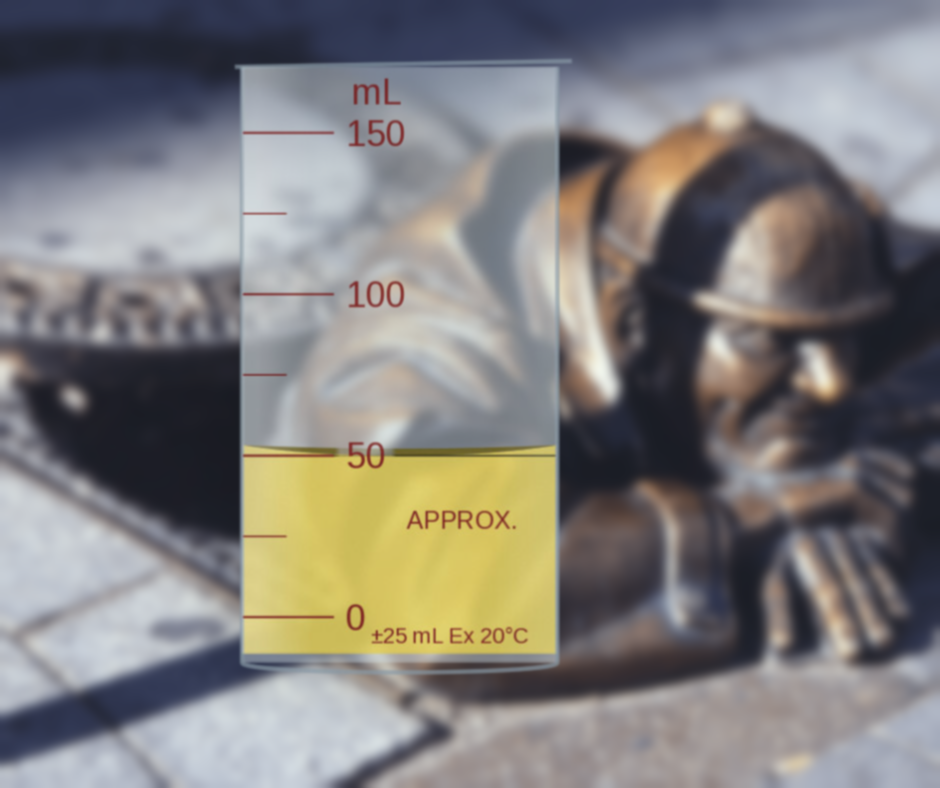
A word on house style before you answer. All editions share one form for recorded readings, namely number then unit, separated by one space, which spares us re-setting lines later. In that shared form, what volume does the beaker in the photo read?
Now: 50 mL
